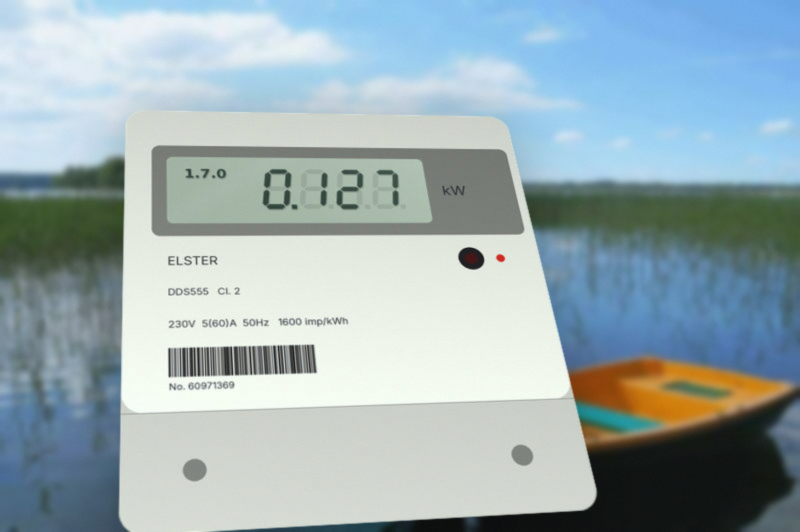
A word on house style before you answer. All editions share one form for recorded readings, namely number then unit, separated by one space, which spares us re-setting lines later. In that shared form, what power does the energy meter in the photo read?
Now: 0.127 kW
